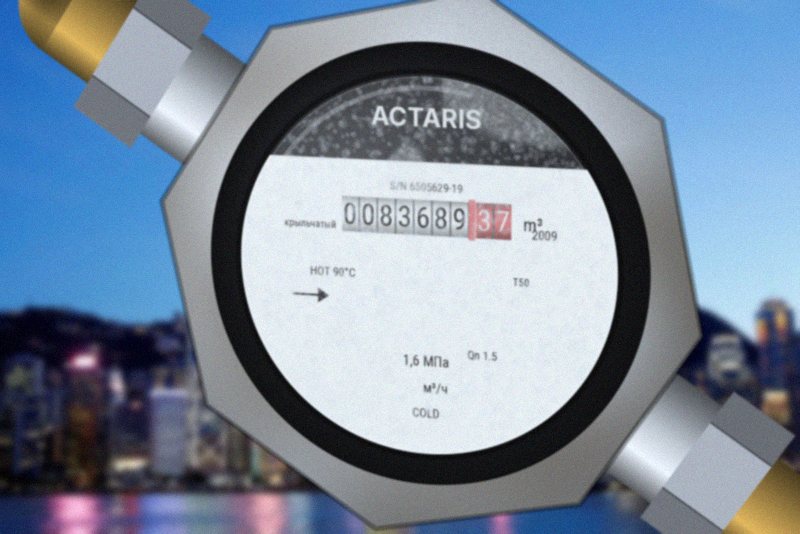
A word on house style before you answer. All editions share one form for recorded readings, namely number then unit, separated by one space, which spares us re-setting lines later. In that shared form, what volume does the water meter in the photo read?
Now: 83689.37 m³
